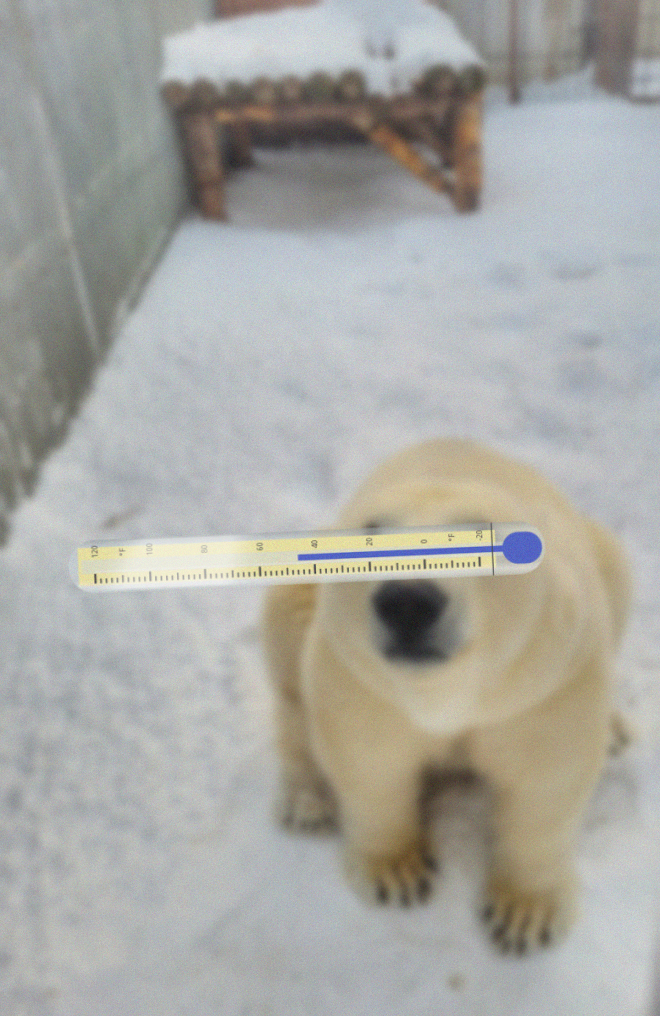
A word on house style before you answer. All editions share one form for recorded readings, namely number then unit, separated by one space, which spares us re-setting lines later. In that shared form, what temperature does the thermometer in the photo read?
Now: 46 °F
